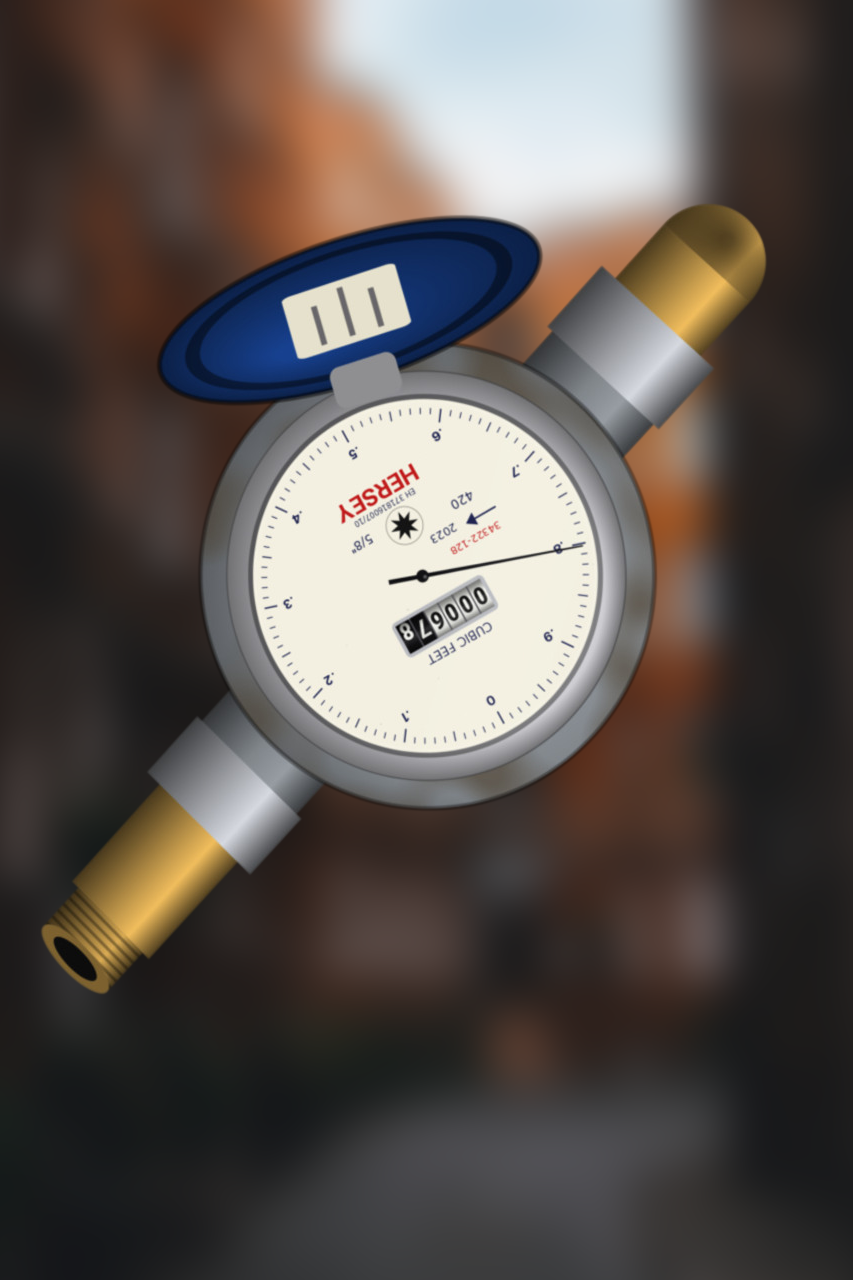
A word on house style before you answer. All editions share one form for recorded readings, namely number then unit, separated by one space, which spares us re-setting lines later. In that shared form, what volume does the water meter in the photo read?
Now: 677.80 ft³
